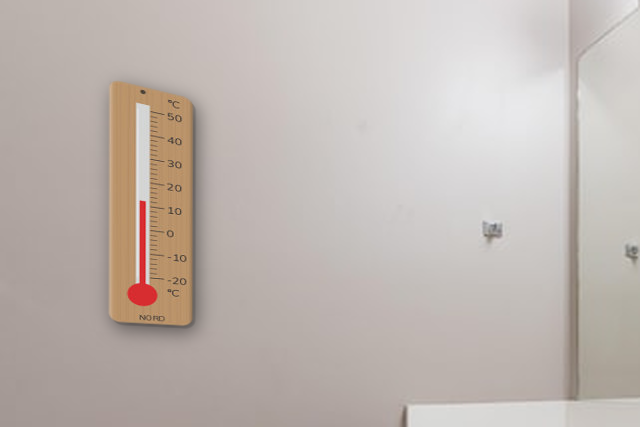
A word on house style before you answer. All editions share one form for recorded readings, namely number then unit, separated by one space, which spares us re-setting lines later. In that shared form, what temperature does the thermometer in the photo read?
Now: 12 °C
